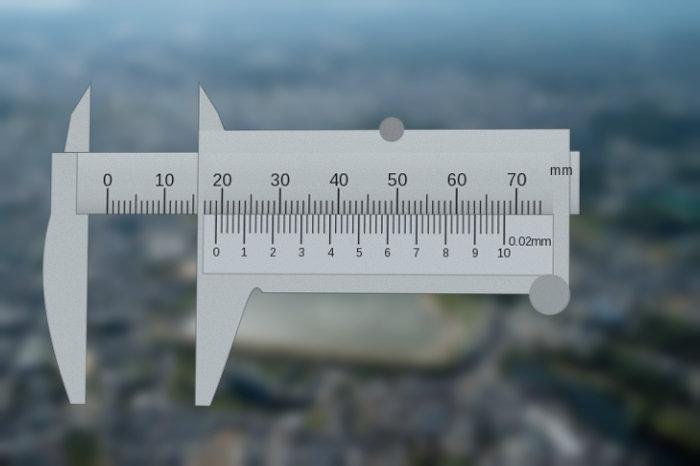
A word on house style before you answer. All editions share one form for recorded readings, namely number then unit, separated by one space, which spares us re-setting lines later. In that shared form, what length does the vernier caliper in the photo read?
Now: 19.0 mm
